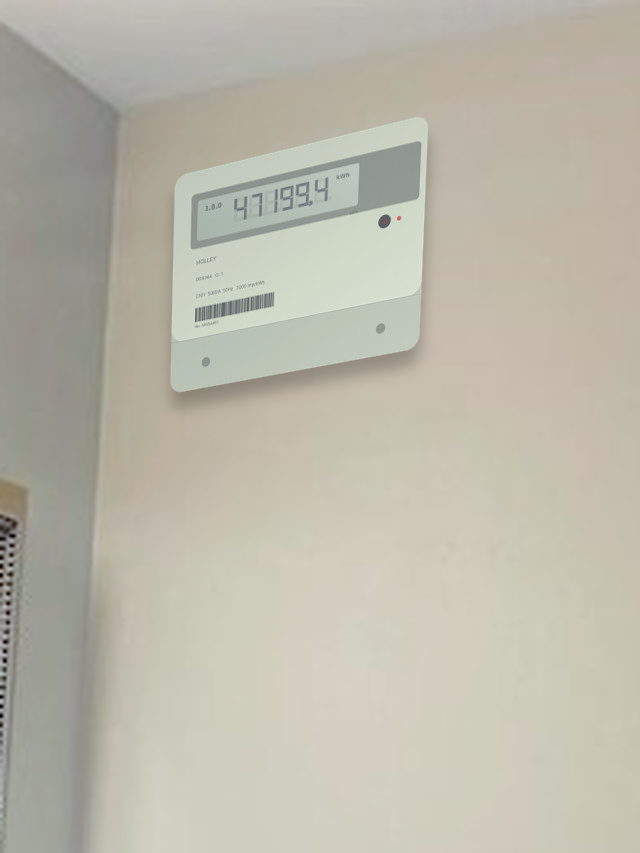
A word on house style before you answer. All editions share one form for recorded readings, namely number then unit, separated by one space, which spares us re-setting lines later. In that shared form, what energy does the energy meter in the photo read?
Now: 47199.4 kWh
